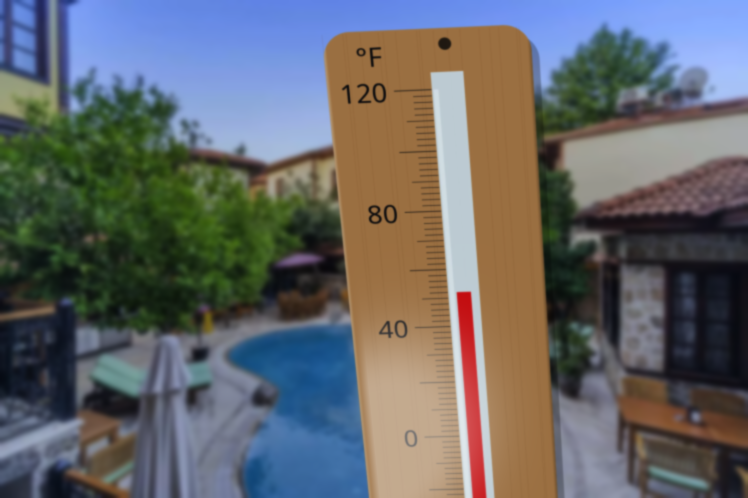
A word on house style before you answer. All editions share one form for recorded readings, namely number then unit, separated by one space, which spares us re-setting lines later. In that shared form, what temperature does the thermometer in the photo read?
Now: 52 °F
